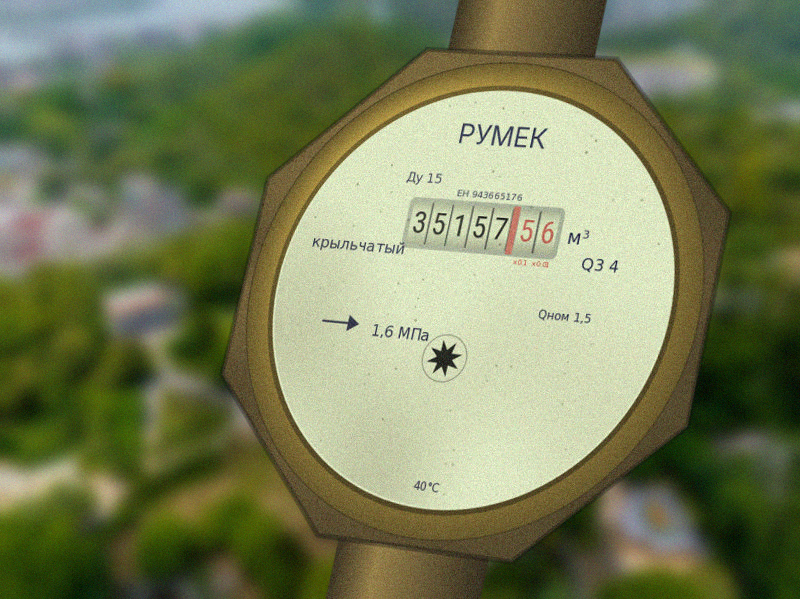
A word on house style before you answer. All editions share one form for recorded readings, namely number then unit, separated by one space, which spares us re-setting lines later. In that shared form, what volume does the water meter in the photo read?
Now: 35157.56 m³
